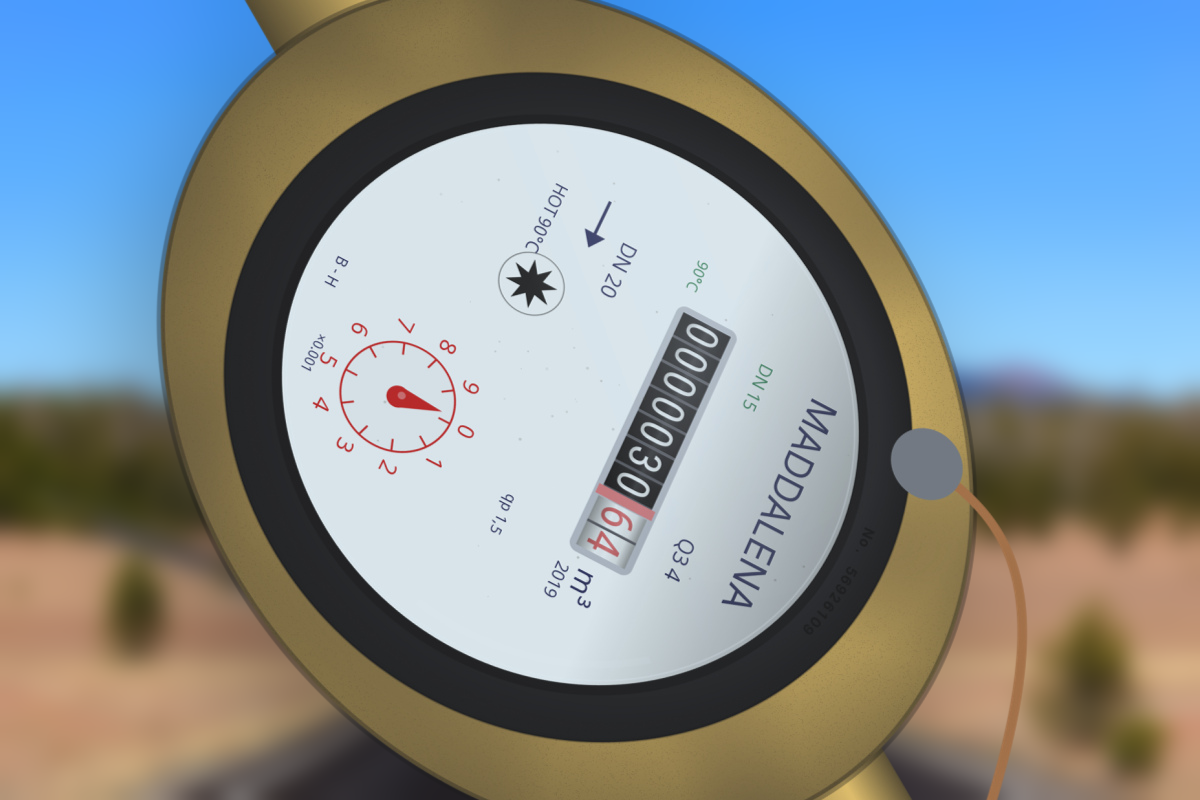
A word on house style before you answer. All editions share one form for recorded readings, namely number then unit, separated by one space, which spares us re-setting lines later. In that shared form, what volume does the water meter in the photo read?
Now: 30.639 m³
